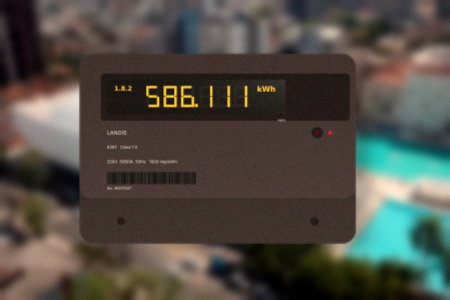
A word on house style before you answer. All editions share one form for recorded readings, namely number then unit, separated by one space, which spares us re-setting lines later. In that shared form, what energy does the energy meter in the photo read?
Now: 586.111 kWh
